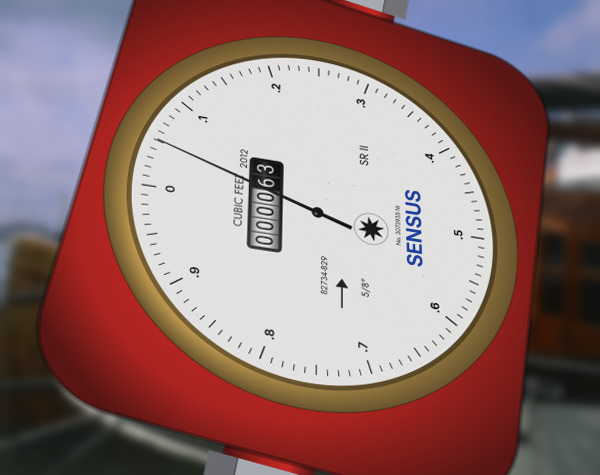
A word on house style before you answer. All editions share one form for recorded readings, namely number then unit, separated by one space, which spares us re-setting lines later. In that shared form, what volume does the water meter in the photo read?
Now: 63.05 ft³
